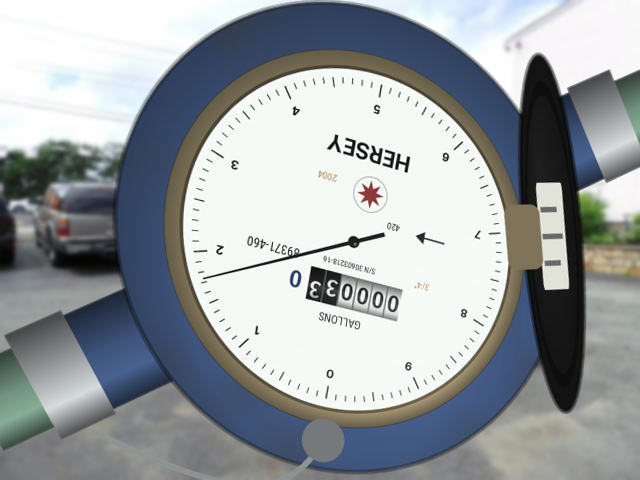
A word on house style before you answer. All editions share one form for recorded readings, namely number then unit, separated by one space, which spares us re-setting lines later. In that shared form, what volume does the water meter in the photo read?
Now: 331.7 gal
